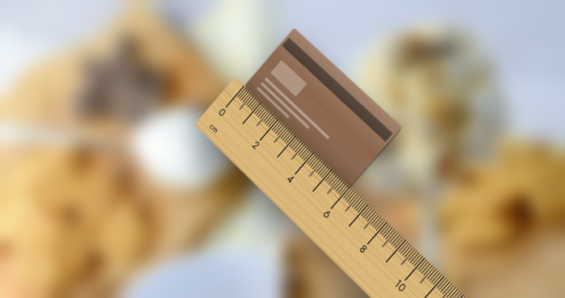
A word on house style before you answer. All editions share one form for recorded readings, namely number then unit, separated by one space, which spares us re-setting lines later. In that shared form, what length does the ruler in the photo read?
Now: 6 cm
